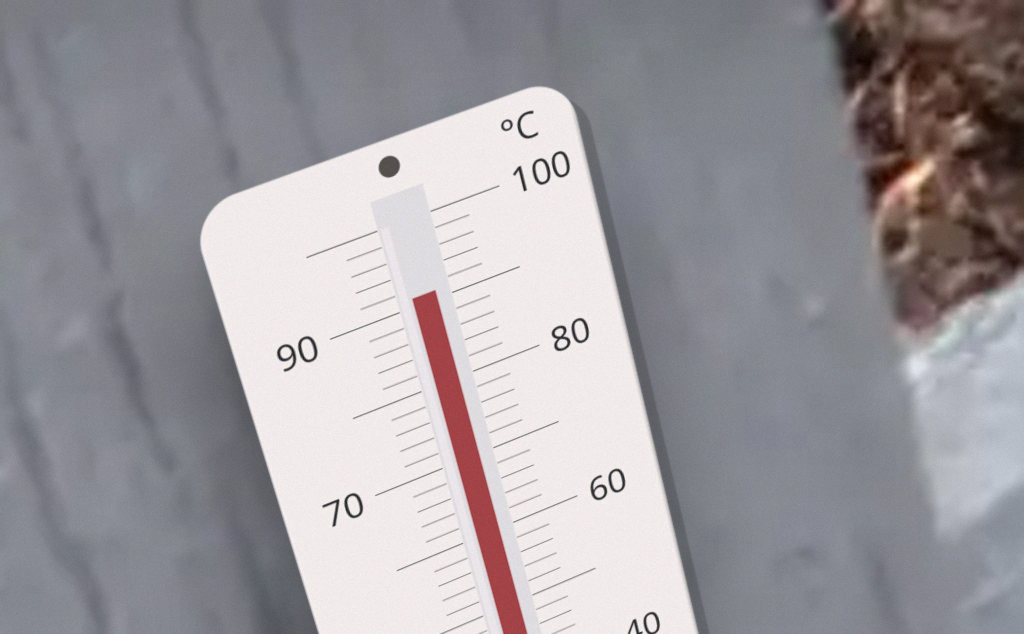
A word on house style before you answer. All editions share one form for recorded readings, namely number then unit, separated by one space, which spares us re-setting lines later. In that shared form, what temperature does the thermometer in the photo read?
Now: 91 °C
